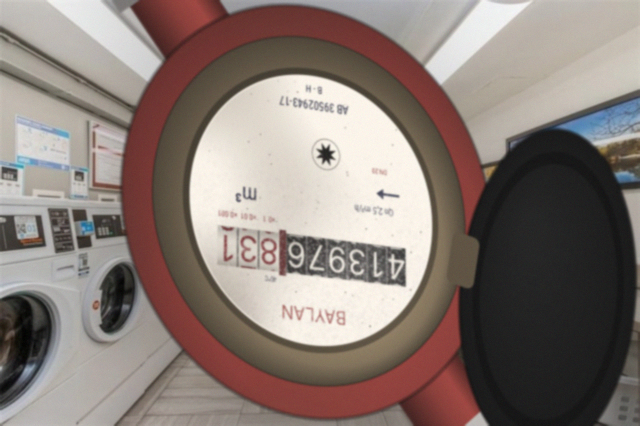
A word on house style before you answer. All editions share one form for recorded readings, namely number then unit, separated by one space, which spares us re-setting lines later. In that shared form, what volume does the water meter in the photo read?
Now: 413976.831 m³
